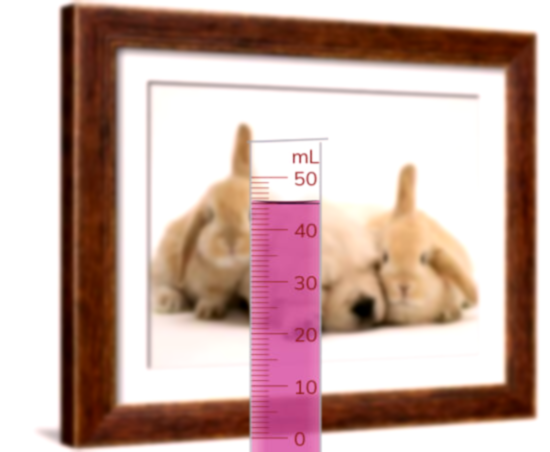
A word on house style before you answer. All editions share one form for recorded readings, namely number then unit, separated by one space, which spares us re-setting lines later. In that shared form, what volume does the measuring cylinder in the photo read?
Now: 45 mL
